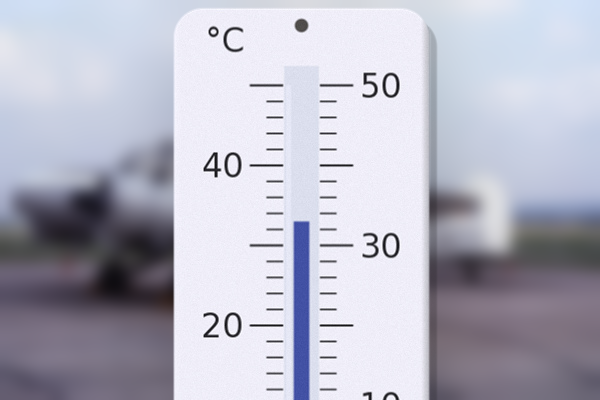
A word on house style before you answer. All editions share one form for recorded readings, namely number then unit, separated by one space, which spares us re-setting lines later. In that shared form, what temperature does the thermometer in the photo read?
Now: 33 °C
